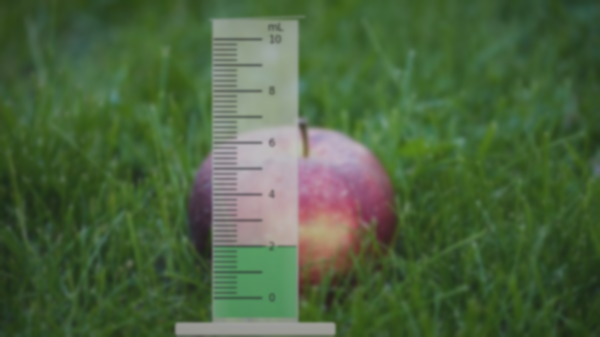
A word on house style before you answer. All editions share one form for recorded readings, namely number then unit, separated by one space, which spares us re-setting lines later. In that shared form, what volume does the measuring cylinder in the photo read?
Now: 2 mL
